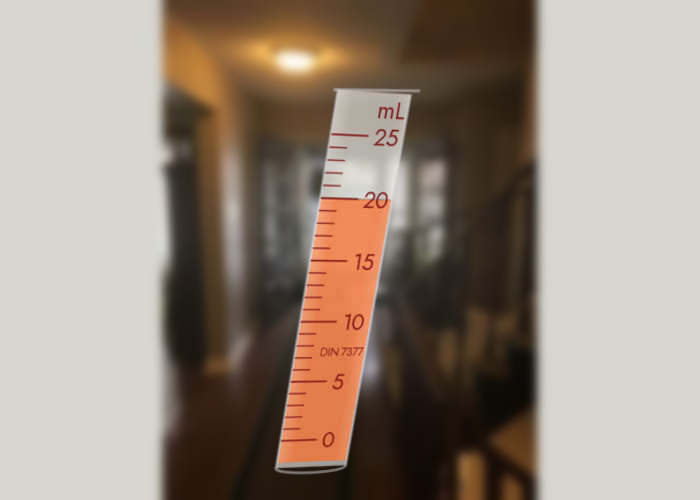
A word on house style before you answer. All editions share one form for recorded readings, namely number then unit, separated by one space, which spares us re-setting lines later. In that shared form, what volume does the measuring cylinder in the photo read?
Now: 20 mL
